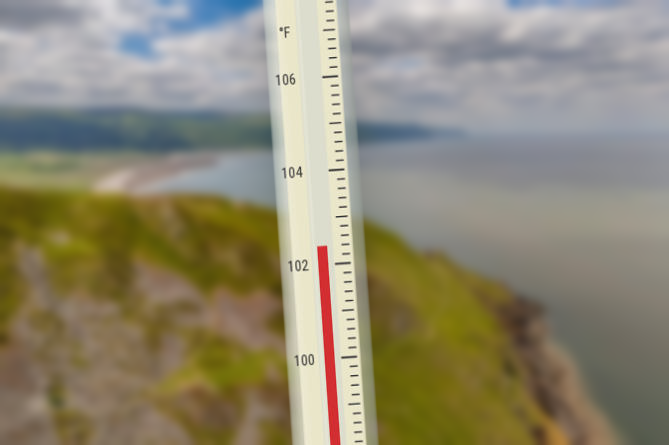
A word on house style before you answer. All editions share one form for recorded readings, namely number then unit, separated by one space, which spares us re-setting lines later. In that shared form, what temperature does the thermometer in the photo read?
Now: 102.4 °F
